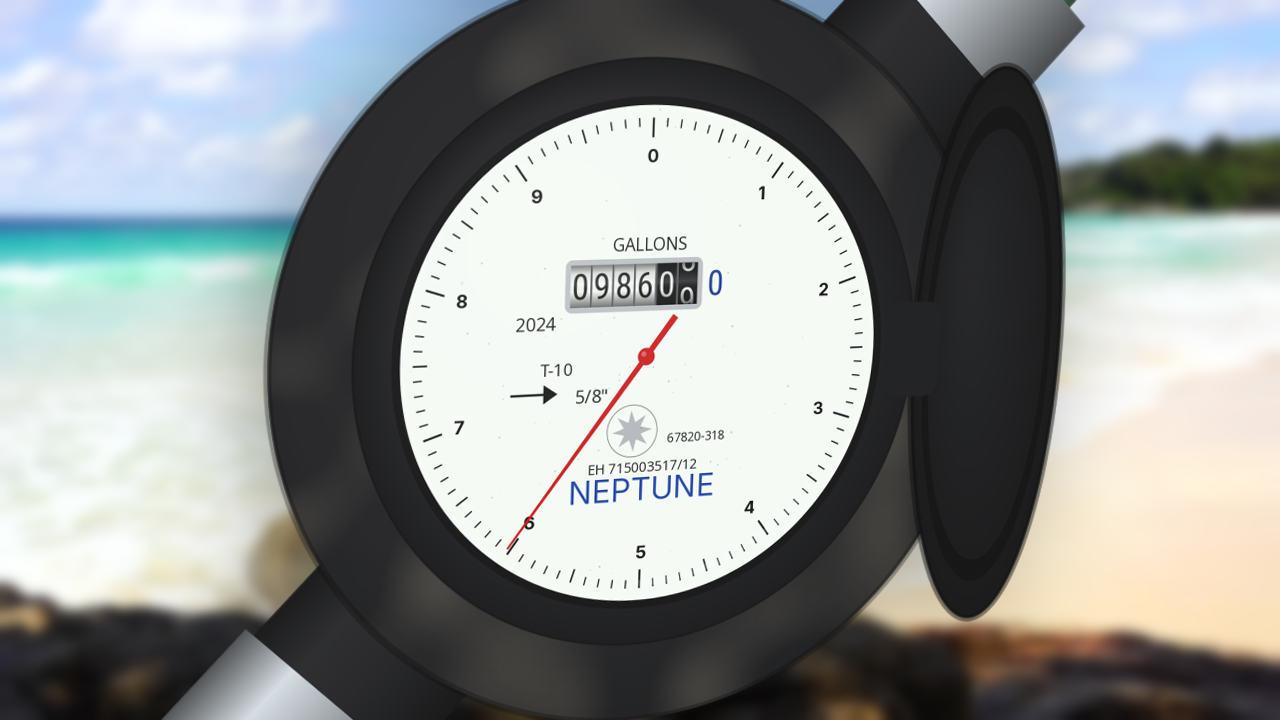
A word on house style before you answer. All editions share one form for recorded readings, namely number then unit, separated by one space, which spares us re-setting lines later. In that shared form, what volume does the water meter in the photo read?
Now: 986086.0 gal
